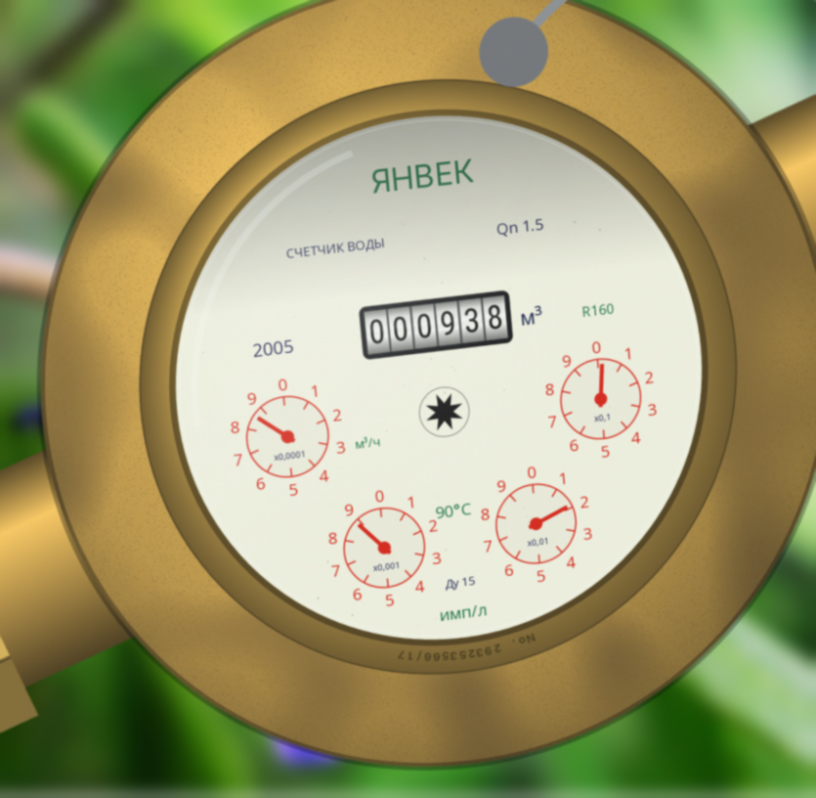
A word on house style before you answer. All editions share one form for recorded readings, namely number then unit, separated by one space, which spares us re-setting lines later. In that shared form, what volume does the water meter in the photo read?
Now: 938.0188 m³
